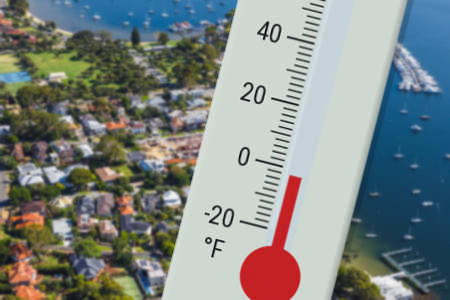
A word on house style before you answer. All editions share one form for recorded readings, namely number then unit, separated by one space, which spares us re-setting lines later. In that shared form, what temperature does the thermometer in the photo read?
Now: -2 °F
